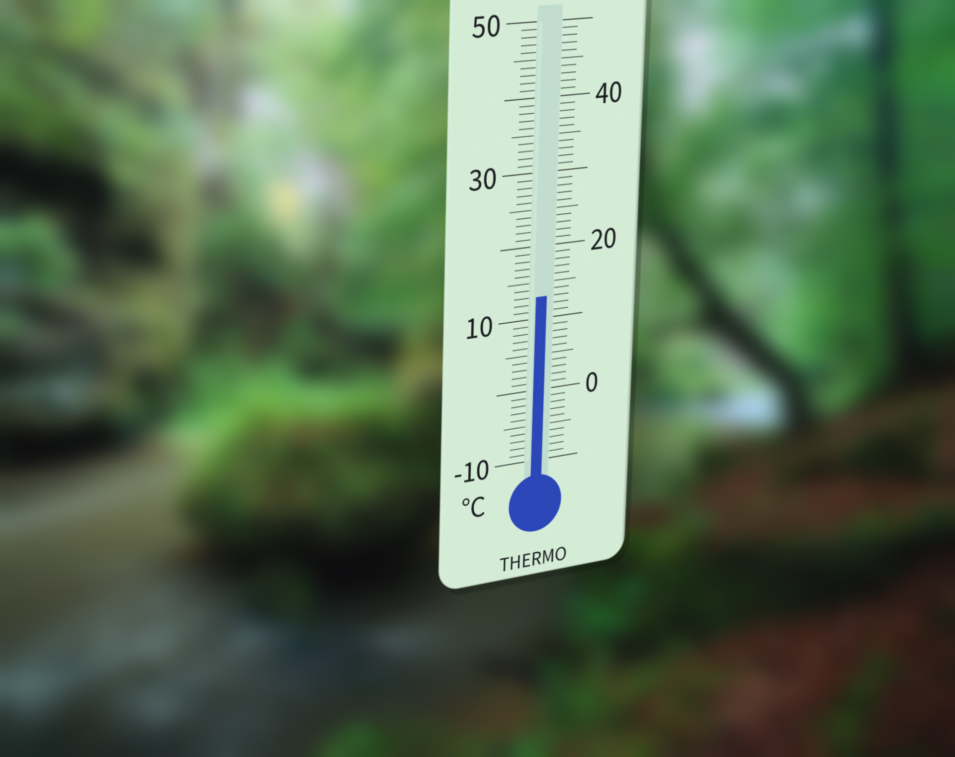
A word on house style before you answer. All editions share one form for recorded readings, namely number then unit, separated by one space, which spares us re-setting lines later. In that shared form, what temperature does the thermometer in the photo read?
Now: 13 °C
